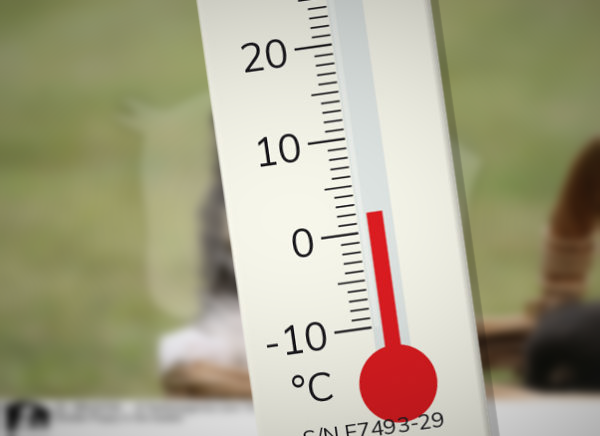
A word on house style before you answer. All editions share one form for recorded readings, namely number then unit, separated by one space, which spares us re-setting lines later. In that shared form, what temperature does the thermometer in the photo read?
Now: 2 °C
